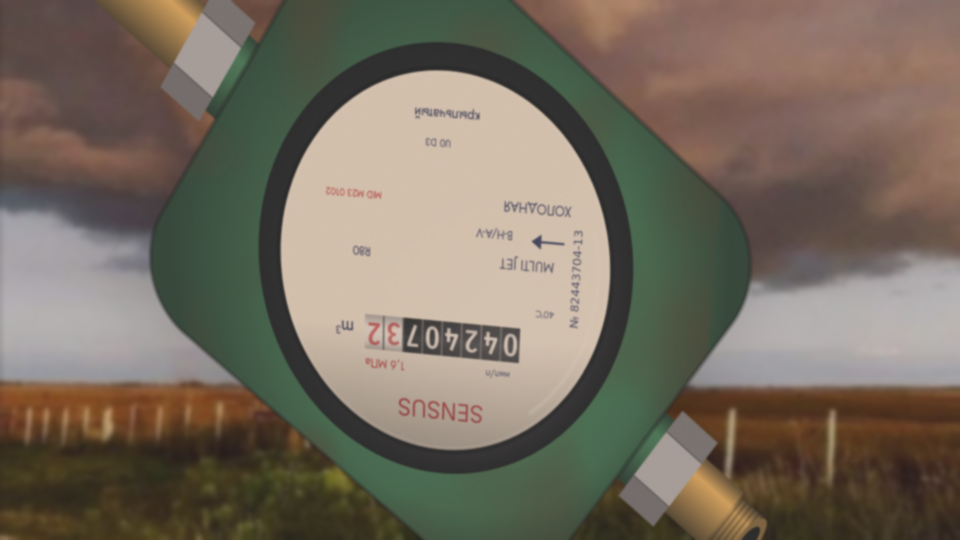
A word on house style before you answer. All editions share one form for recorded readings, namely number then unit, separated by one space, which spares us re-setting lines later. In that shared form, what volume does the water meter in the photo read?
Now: 42407.32 m³
